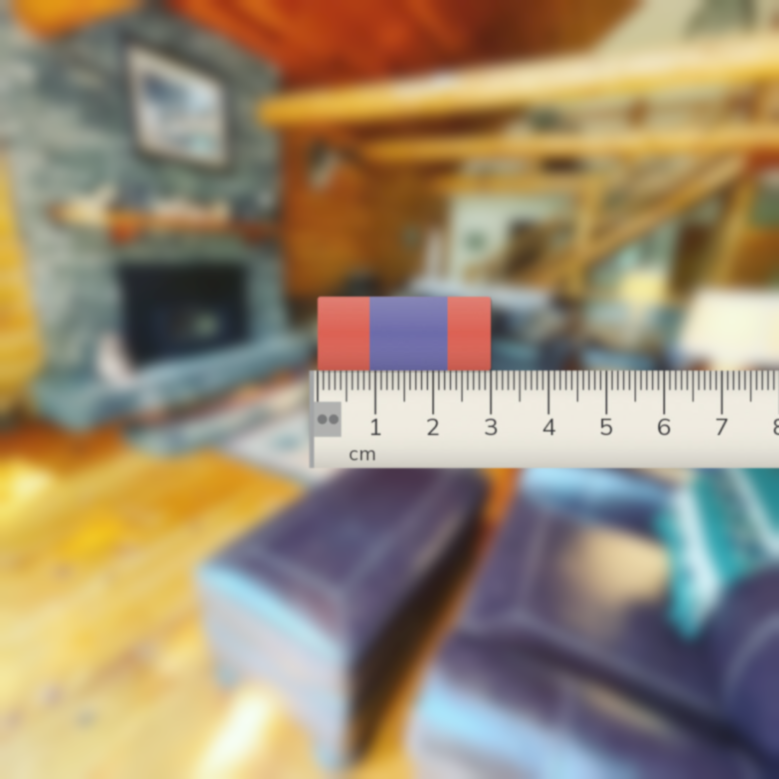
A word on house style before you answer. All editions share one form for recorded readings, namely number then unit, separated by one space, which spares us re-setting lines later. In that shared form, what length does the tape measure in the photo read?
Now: 3 cm
